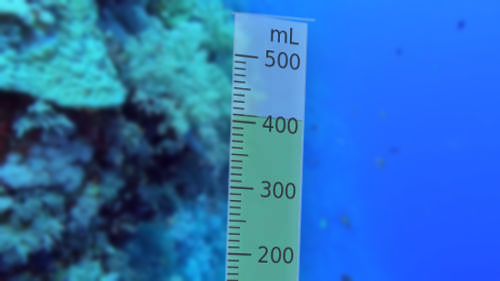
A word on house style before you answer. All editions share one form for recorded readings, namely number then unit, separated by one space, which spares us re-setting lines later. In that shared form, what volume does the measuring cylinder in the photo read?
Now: 410 mL
